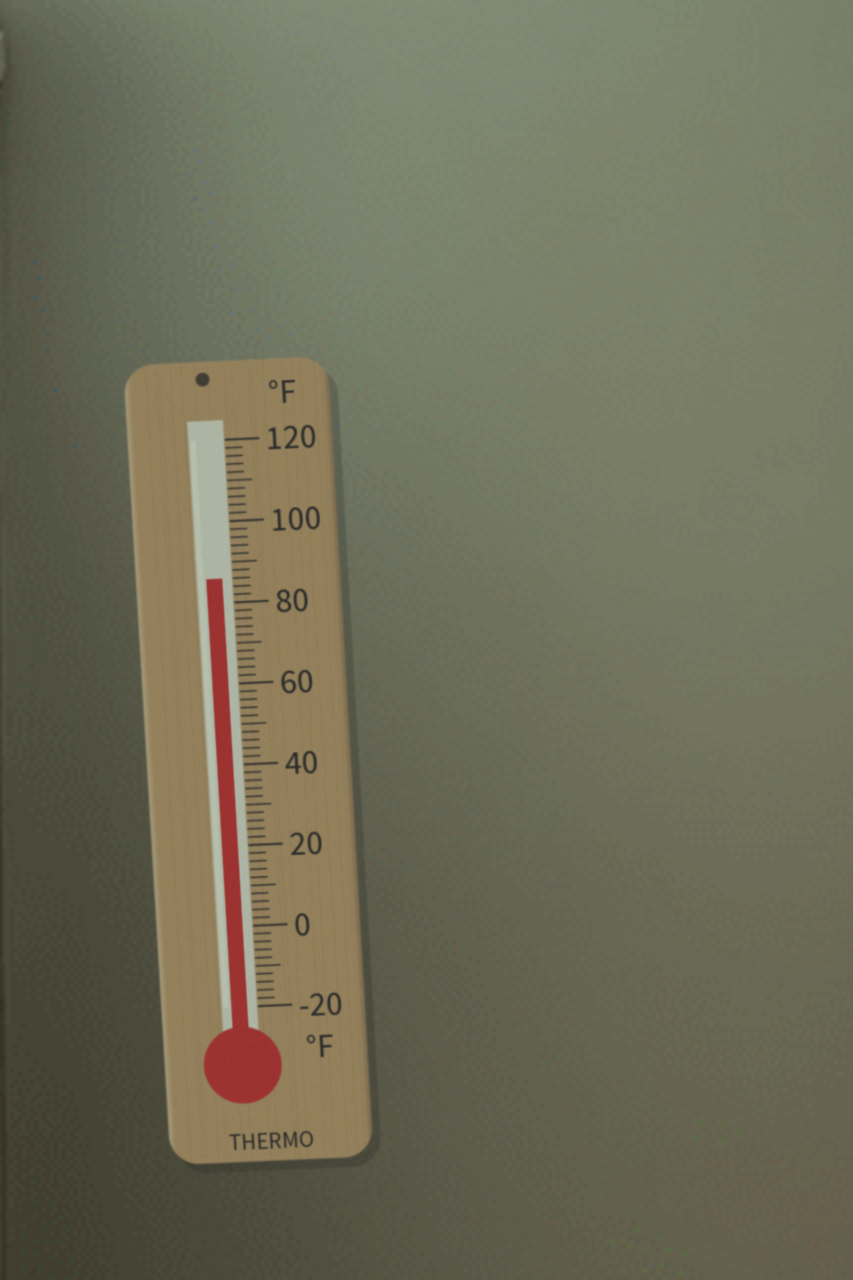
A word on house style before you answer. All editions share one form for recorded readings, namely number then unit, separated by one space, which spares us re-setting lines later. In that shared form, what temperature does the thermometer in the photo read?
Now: 86 °F
